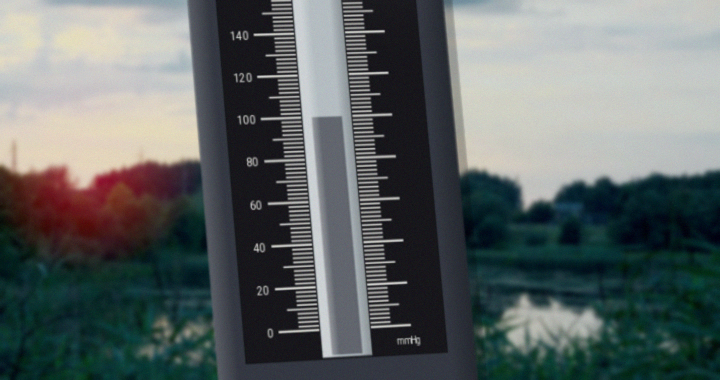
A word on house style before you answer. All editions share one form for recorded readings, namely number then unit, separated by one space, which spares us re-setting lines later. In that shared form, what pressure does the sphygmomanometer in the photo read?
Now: 100 mmHg
